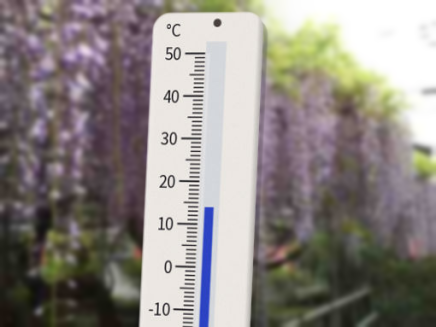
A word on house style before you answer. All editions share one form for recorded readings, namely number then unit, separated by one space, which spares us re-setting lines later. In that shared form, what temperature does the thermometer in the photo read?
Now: 14 °C
